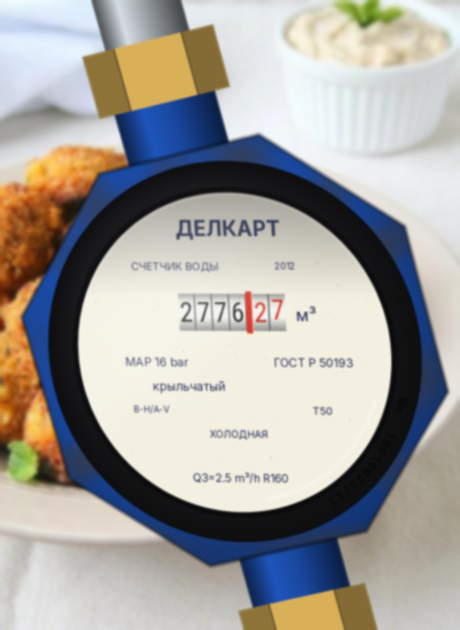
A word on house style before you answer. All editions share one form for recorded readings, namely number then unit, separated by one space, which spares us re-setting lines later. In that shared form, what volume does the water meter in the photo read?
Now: 2776.27 m³
